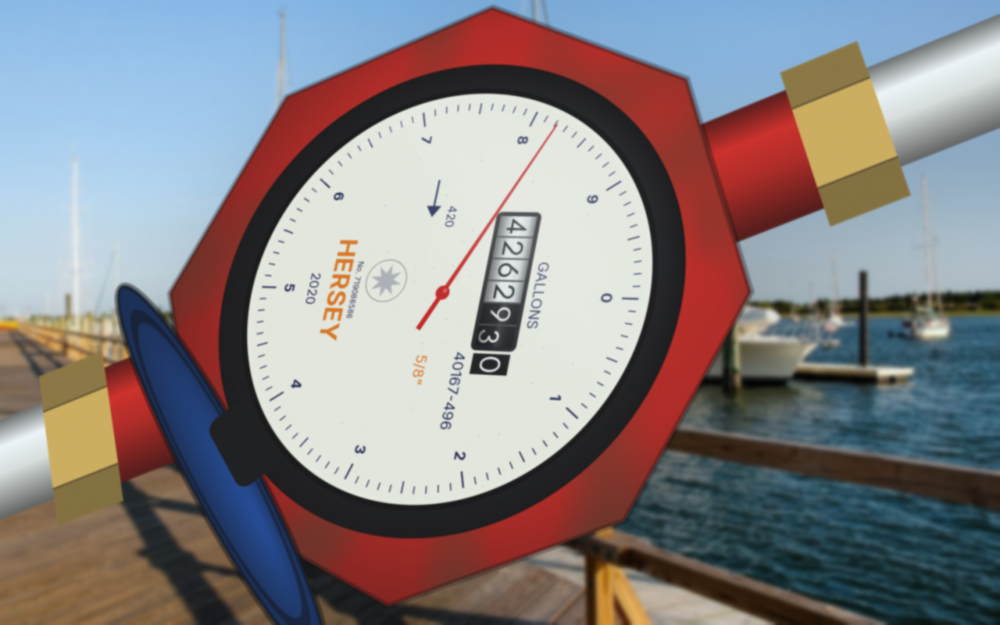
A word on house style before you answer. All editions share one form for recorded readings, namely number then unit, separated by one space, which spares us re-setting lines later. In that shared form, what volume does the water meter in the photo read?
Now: 4262928.2 gal
